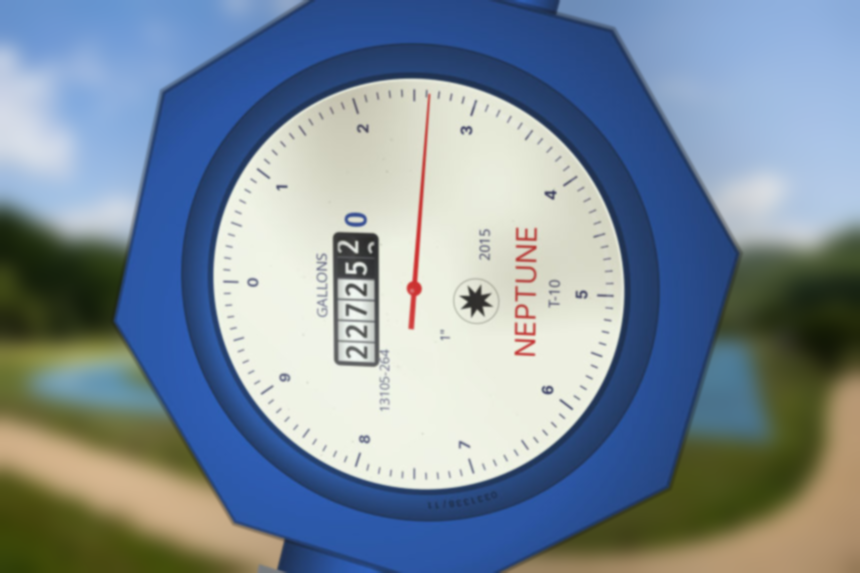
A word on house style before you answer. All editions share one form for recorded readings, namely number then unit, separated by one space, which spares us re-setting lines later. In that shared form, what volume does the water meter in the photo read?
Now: 2272522.6 gal
